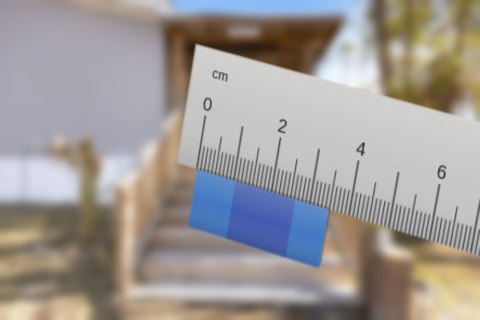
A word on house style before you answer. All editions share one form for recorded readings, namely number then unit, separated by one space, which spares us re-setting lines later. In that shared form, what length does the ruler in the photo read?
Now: 3.5 cm
